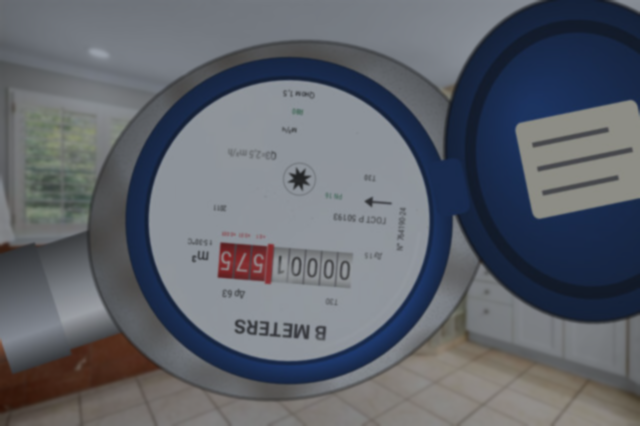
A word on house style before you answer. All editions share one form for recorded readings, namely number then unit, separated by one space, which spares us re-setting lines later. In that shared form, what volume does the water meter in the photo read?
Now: 1.575 m³
